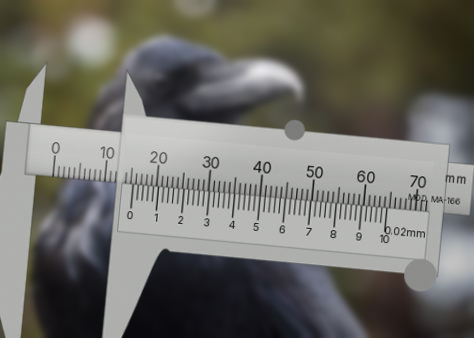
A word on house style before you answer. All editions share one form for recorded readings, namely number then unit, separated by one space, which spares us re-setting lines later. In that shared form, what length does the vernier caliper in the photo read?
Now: 15.5 mm
